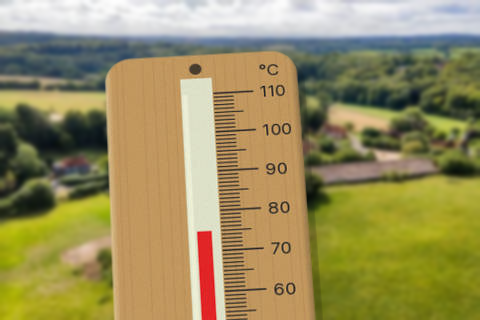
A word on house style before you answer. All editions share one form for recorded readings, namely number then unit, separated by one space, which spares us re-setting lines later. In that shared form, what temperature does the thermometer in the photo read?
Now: 75 °C
